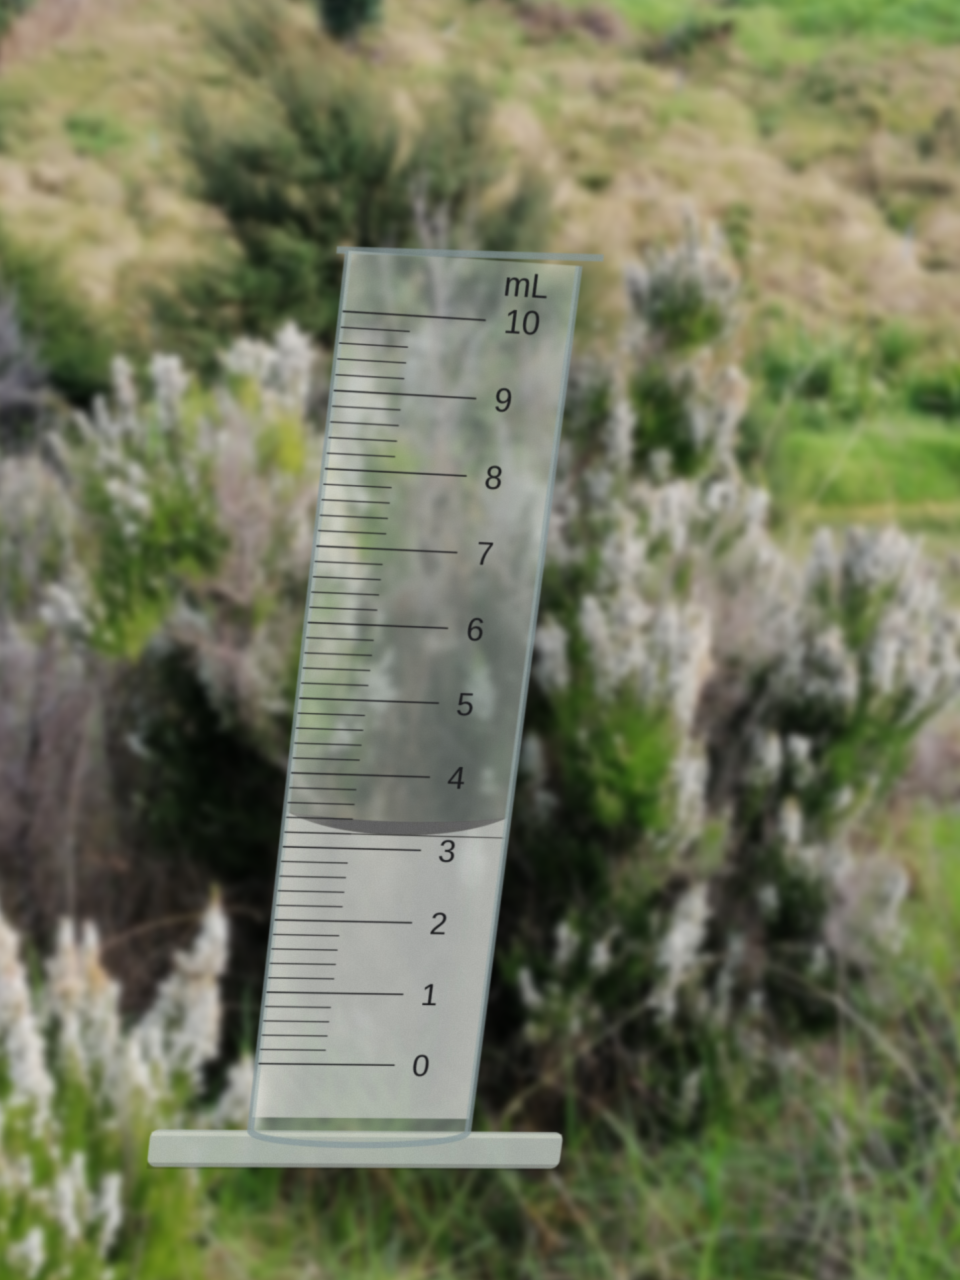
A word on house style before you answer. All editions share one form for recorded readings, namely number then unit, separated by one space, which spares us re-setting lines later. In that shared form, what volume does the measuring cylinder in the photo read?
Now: 3.2 mL
